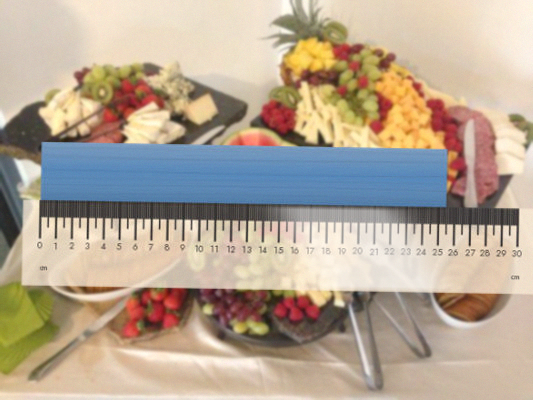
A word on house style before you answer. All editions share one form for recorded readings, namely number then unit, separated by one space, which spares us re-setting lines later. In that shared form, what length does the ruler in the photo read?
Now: 25.5 cm
